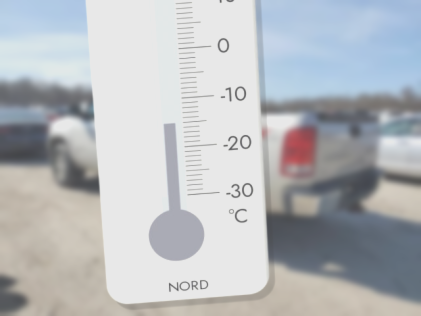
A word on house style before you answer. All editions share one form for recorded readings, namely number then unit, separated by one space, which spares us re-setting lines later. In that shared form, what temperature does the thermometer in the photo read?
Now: -15 °C
